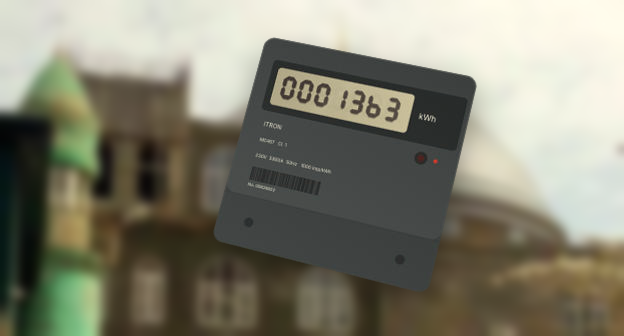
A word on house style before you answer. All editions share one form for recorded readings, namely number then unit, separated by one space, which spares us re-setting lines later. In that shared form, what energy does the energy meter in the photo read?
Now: 1363 kWh
